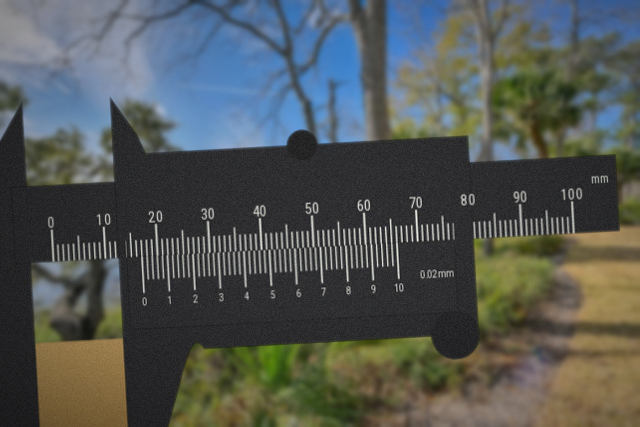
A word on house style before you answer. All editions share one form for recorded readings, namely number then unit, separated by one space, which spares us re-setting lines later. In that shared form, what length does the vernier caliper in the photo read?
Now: 17.0 mm
